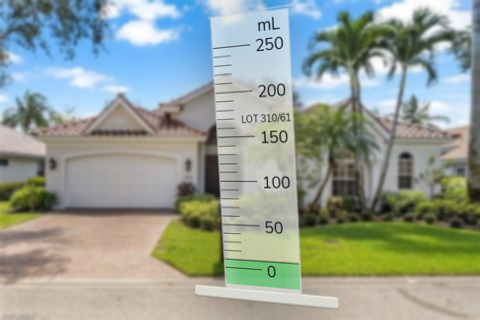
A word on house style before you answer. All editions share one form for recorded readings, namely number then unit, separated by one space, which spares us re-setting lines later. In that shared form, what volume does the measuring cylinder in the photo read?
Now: 10 mL
